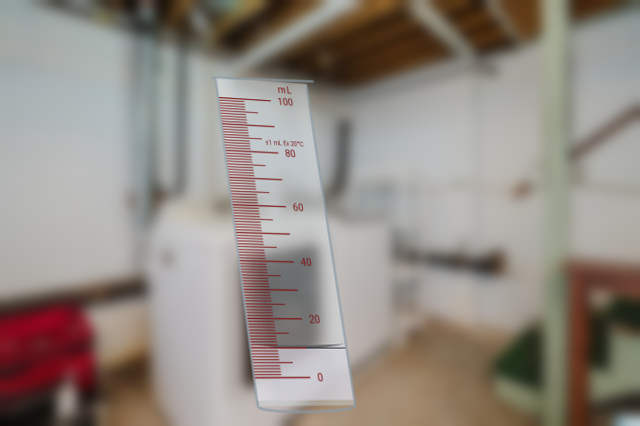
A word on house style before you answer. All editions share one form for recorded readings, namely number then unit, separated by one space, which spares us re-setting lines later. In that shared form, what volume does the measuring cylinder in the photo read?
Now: 10 mL
